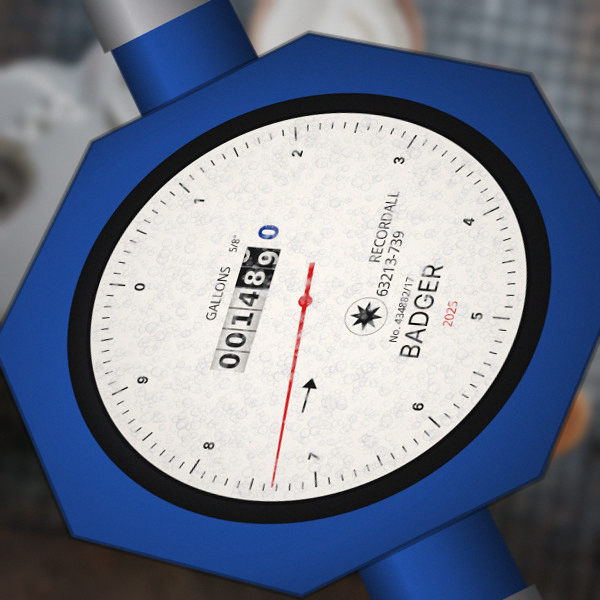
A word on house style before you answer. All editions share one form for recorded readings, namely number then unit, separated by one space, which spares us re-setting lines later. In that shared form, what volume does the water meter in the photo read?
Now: 14887.3 gal
